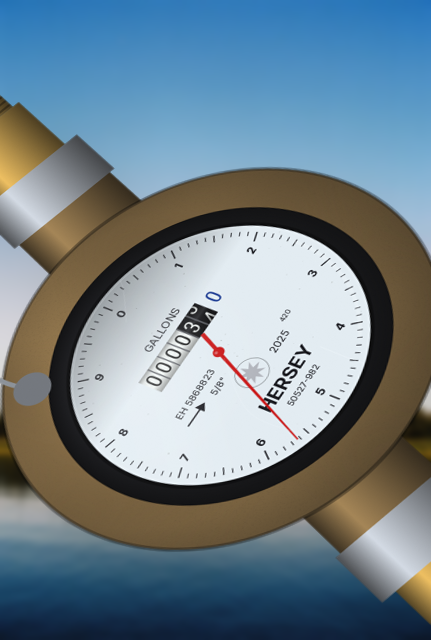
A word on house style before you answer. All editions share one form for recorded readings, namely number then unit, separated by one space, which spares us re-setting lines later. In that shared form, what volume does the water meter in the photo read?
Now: 335.6 gal
